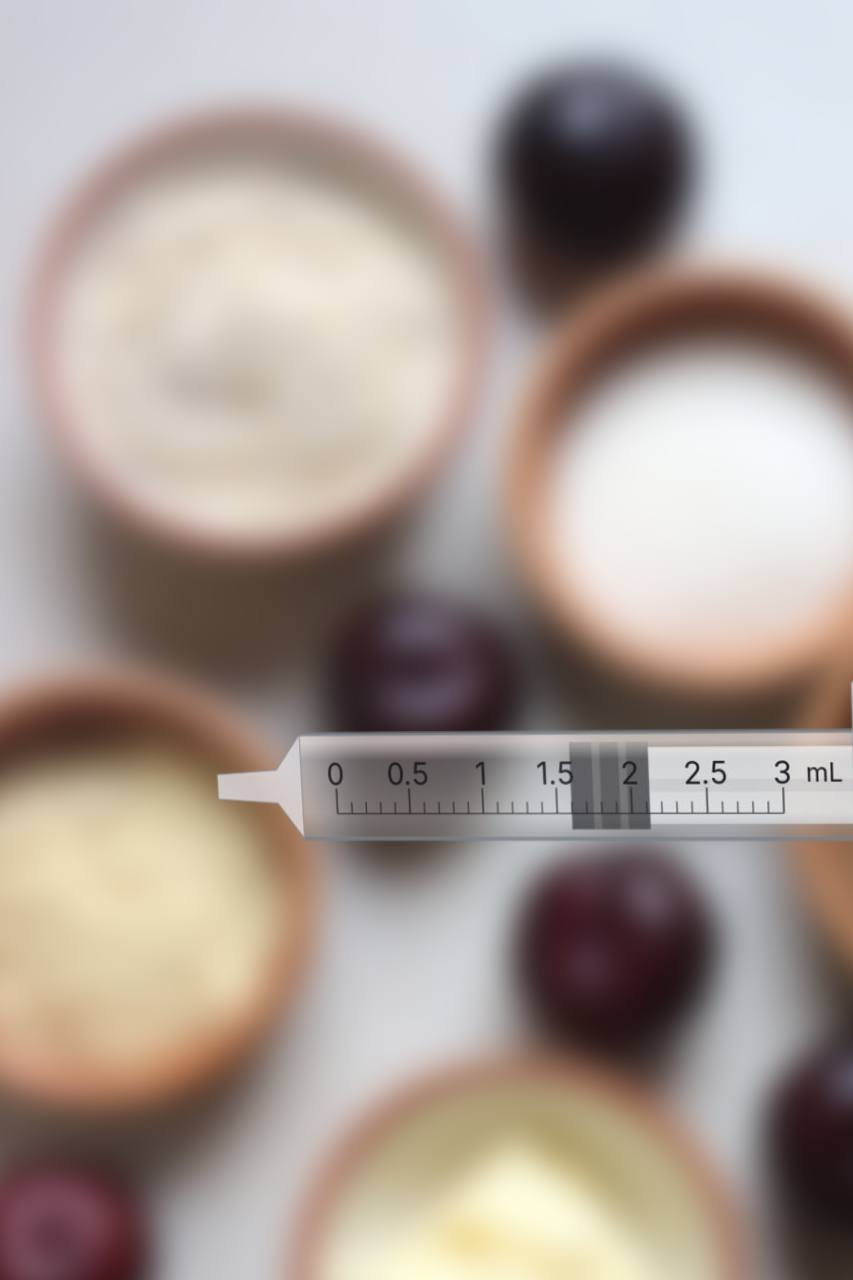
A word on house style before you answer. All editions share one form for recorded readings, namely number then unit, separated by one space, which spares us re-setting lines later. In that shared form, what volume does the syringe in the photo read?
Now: 1.6 mL
